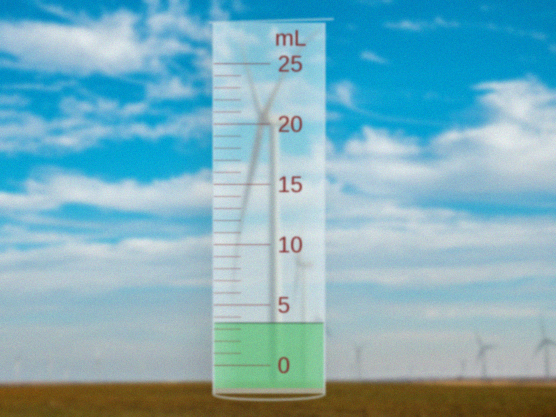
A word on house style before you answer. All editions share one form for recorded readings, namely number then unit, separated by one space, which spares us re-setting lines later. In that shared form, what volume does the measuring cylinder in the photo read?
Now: 3.5 mL
